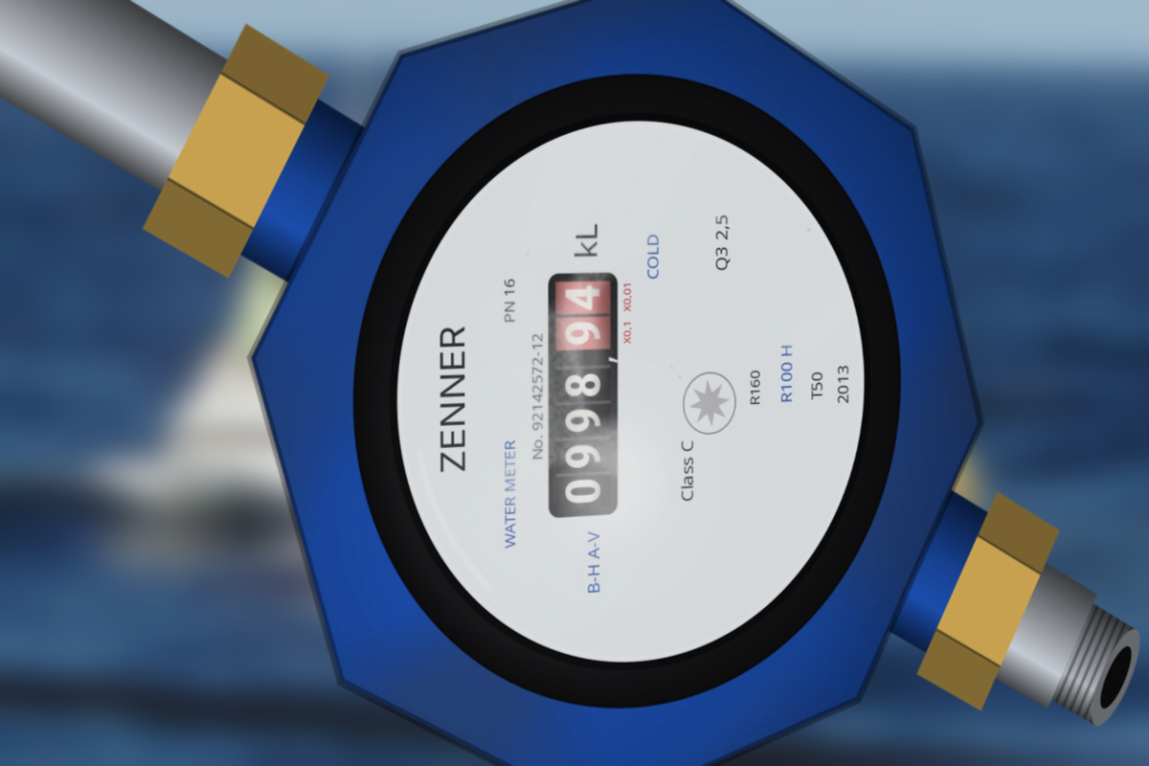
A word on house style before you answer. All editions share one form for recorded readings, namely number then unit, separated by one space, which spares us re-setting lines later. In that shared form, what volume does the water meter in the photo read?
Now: 998.94 kL
